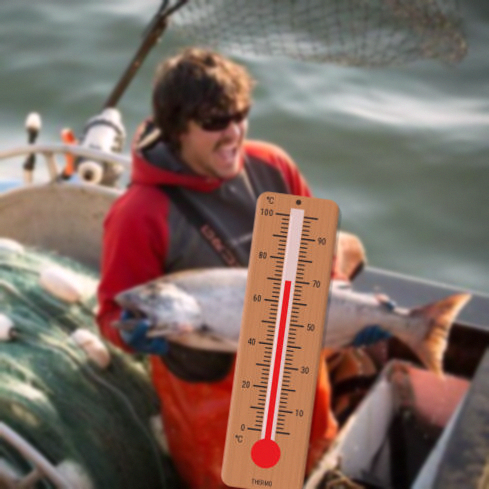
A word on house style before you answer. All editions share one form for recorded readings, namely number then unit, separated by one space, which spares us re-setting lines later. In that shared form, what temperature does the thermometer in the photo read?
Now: 70 °C
